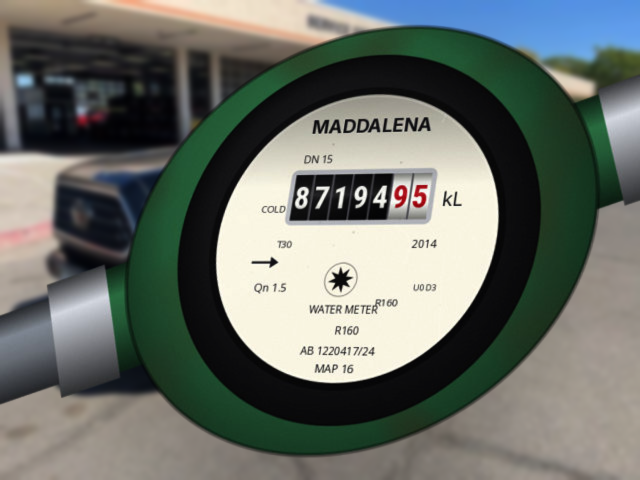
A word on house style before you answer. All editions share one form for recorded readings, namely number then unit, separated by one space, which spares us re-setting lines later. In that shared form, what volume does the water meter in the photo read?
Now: 87194.95 kL
